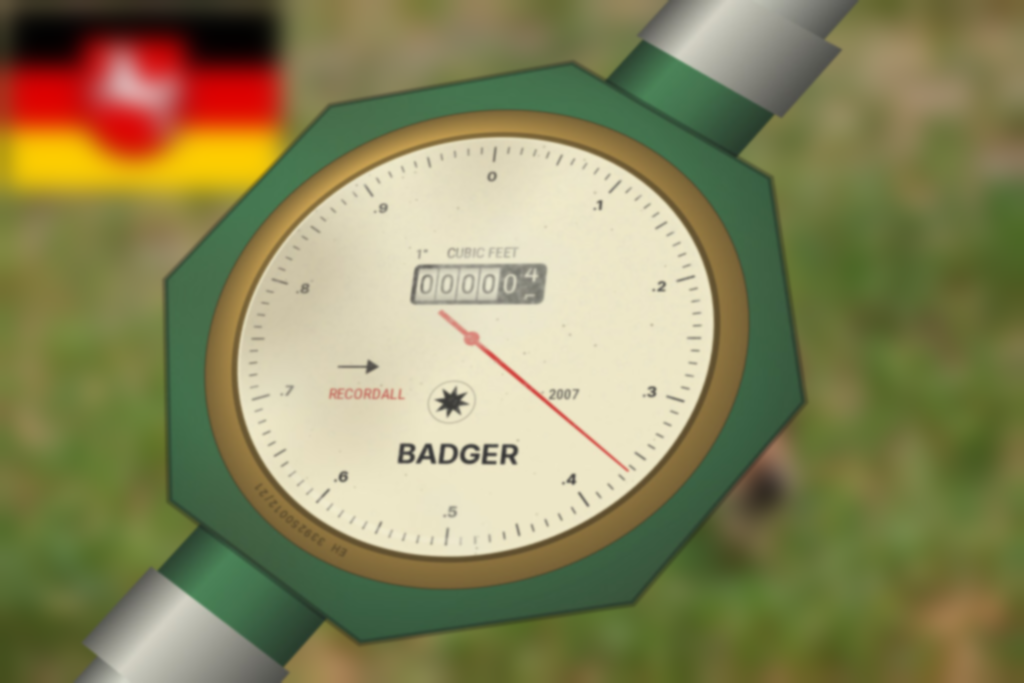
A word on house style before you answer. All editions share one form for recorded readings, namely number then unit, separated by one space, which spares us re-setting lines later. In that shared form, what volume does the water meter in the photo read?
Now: 4.36 ft³
